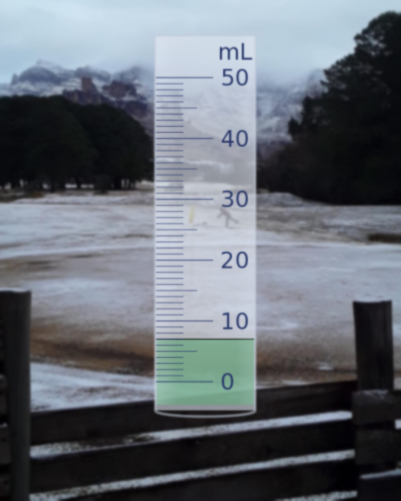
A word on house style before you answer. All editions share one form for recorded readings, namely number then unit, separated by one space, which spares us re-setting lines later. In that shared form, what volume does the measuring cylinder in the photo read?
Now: 7 mL
